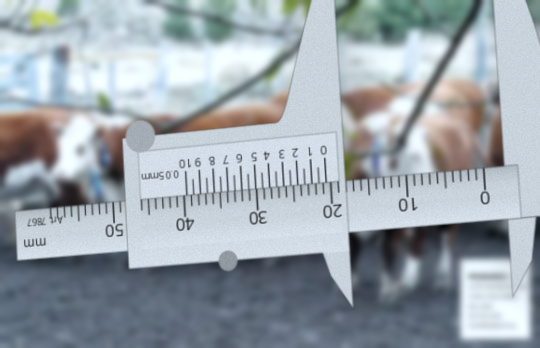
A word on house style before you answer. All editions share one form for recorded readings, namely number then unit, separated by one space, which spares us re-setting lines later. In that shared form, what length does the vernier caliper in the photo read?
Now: 20.6 mm
